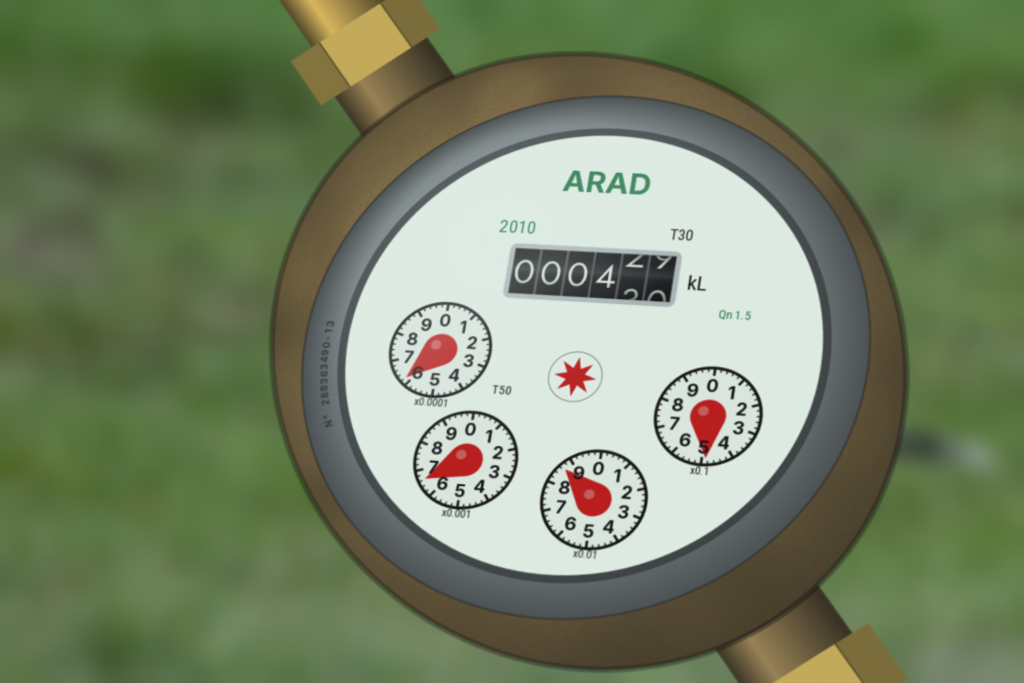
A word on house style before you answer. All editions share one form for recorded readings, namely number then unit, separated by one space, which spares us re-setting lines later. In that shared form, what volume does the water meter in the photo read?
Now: 429.4866 kL
